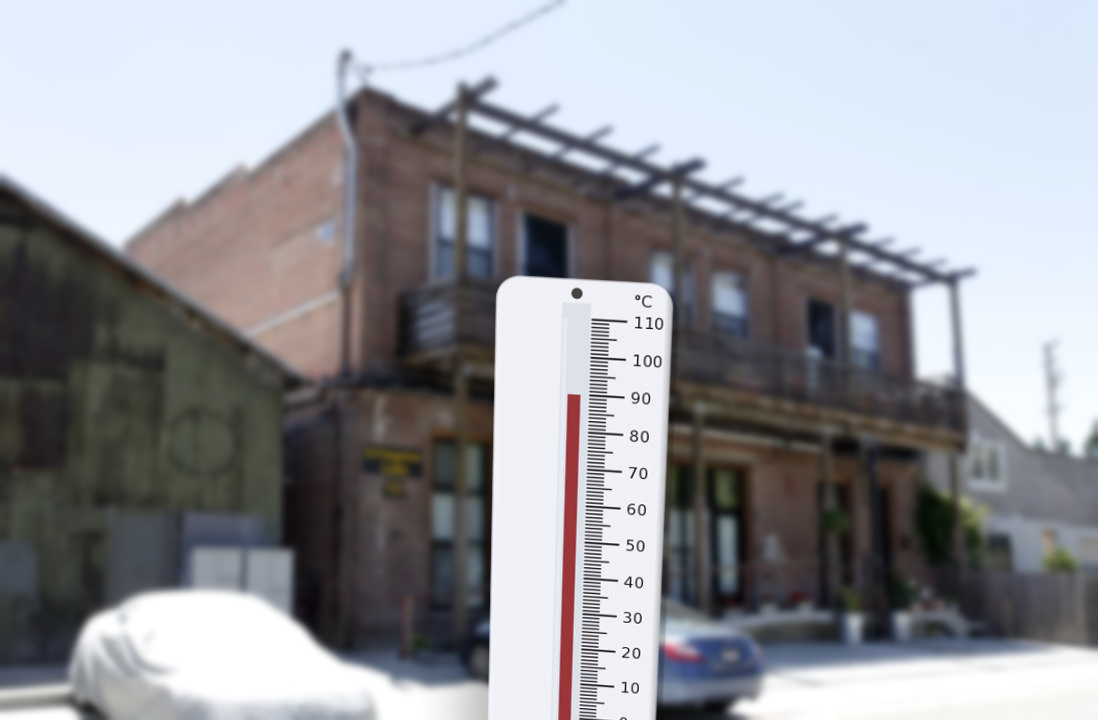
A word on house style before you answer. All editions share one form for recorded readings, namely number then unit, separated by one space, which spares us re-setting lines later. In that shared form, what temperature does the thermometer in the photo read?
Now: 90 °C
